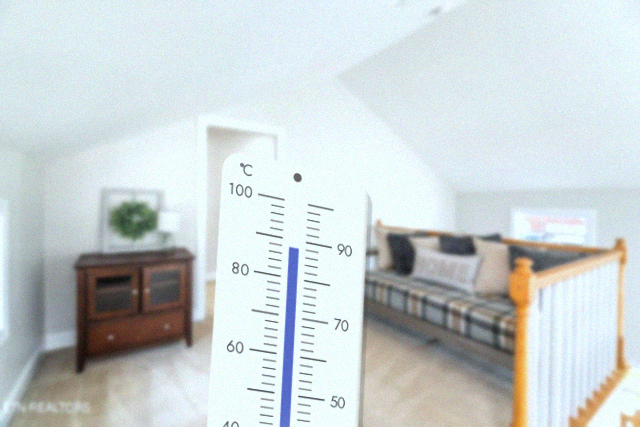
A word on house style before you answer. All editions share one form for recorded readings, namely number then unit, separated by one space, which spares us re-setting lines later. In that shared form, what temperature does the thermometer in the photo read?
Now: 88 °C
